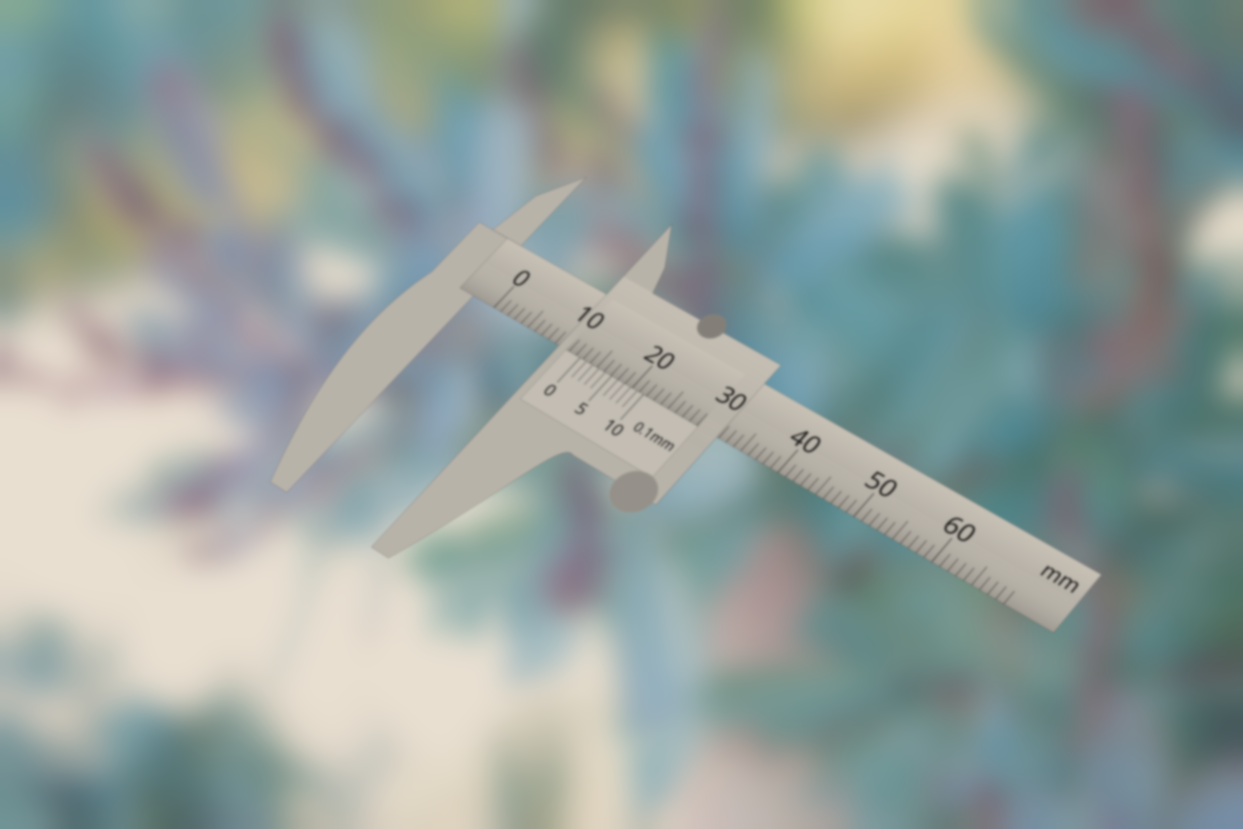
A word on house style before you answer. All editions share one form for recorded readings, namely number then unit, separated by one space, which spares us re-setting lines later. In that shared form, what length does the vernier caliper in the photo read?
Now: 12.6 mm
